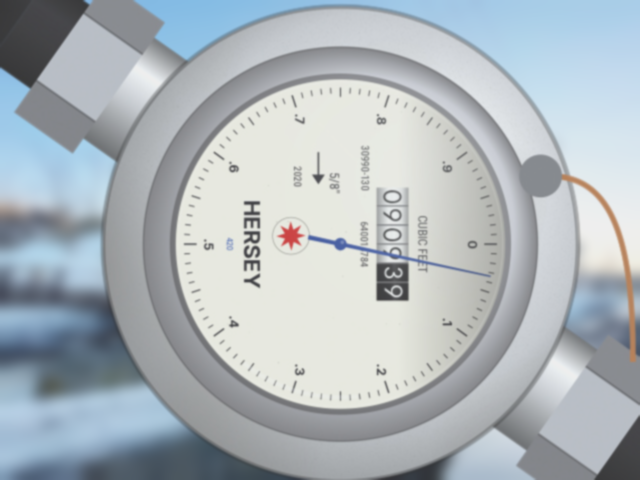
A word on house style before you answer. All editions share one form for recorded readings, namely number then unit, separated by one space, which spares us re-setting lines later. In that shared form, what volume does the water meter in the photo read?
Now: 90939.03 ft³
